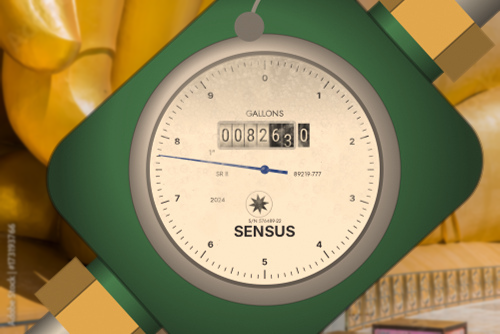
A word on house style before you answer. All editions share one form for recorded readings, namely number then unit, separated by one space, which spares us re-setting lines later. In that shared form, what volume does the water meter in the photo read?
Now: 82627.7 gal
